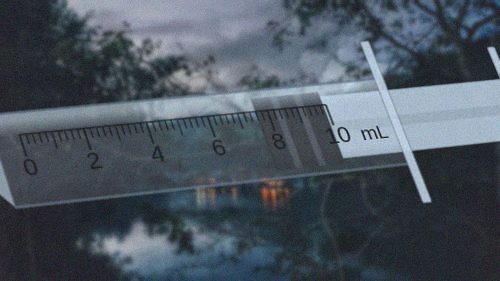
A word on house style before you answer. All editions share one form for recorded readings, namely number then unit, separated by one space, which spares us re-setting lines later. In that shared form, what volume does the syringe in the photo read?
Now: 7.6 mL
